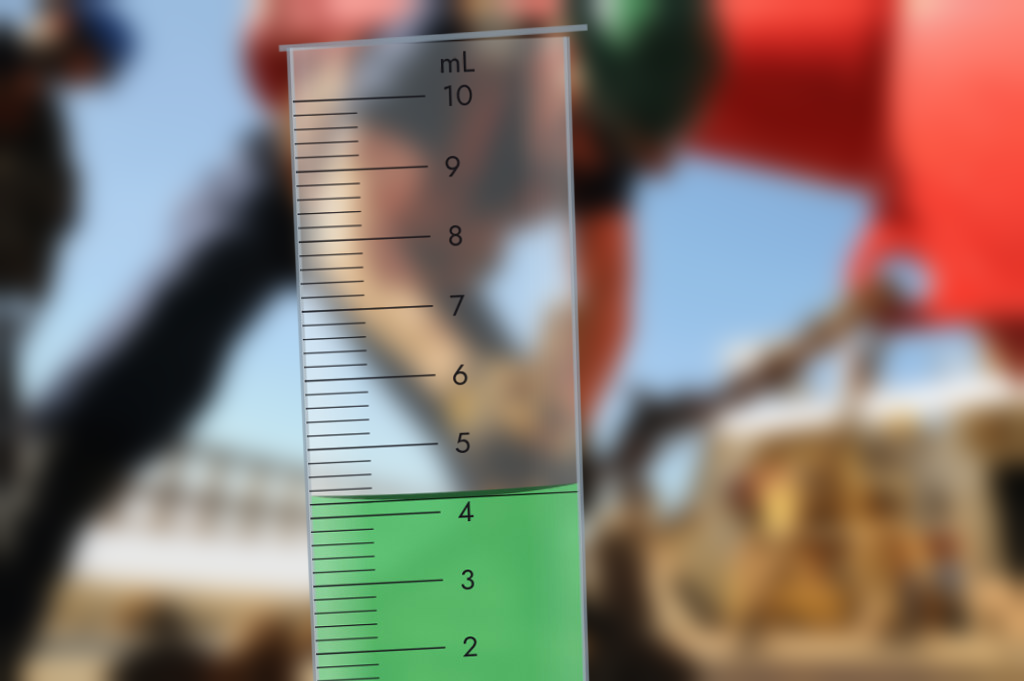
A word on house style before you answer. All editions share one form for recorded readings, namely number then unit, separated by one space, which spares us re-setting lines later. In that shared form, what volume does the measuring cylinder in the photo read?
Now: 4.2 mL
